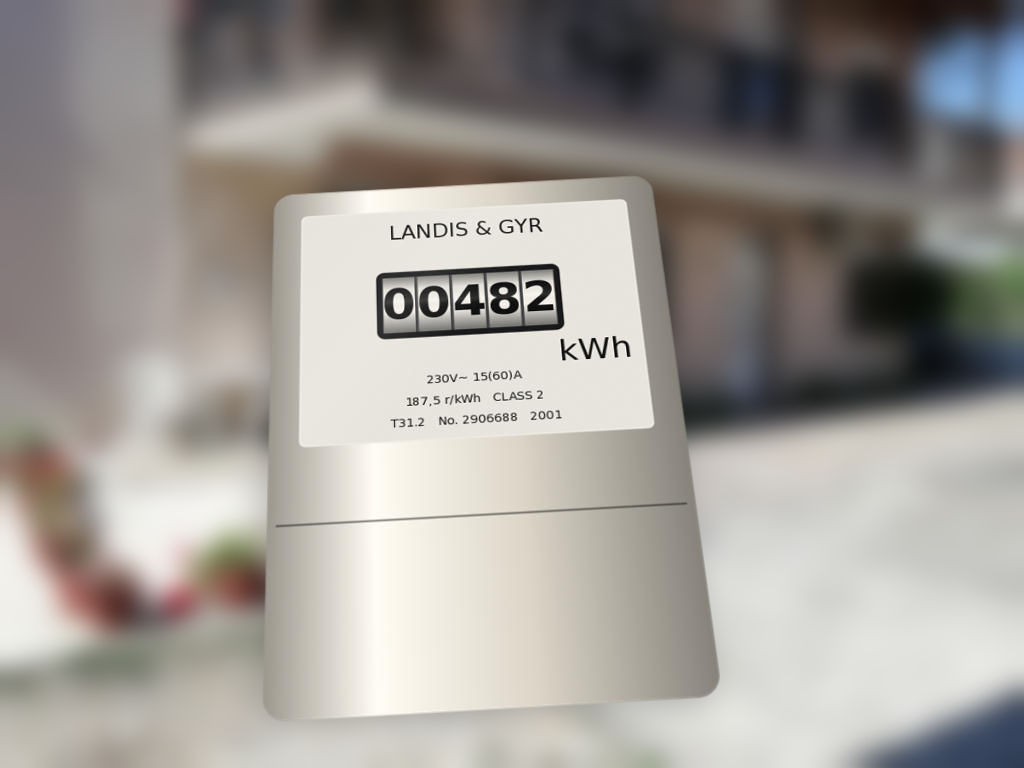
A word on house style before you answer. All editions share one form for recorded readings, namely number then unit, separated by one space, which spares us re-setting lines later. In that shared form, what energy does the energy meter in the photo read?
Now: 482 kWh
